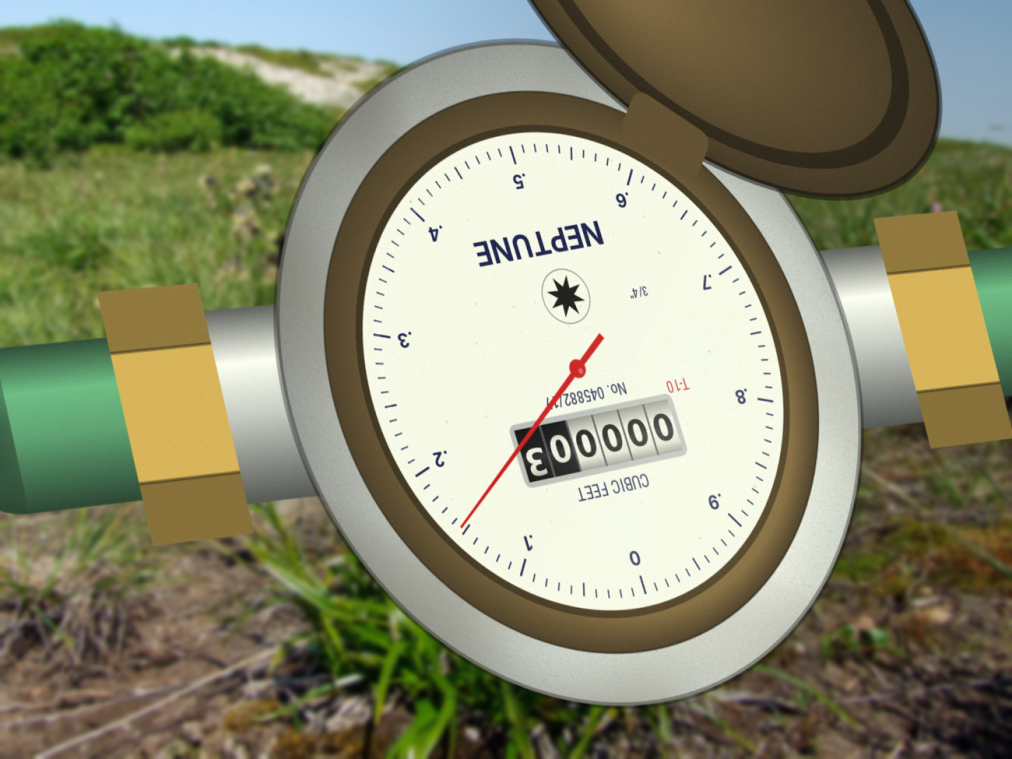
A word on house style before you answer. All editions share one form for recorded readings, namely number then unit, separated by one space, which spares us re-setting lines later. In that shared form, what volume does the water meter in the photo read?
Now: 3.15 ft³
